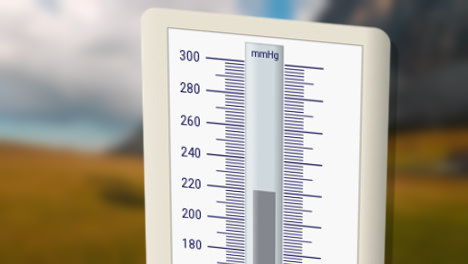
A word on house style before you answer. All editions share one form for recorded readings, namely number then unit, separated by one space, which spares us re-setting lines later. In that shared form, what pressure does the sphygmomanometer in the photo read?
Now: 220 mmHg
